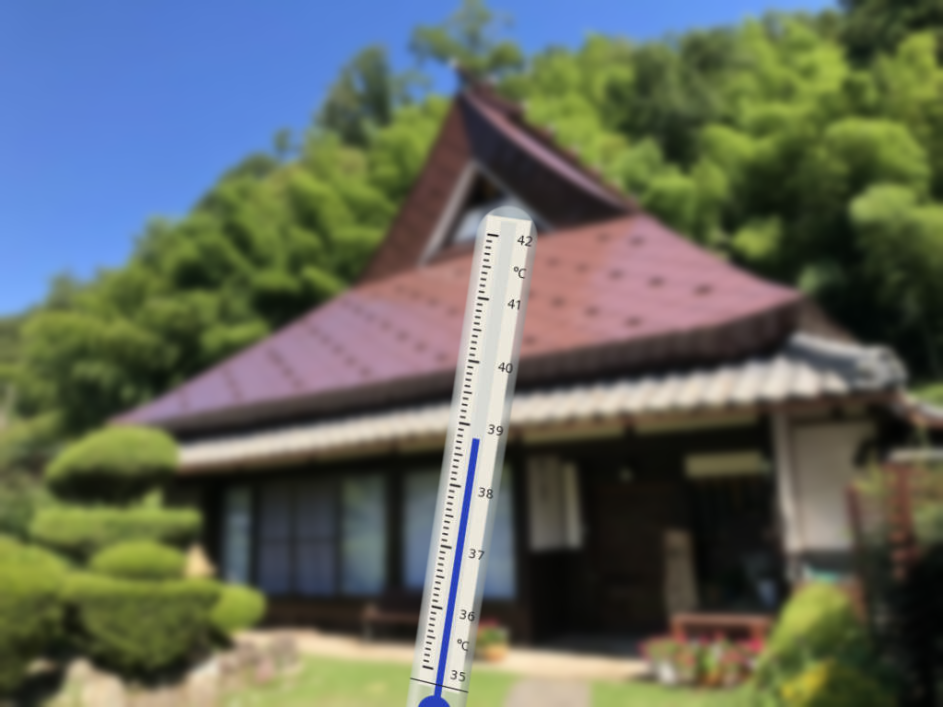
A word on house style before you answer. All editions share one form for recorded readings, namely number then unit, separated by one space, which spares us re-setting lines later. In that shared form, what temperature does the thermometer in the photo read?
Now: 38.8 °C
